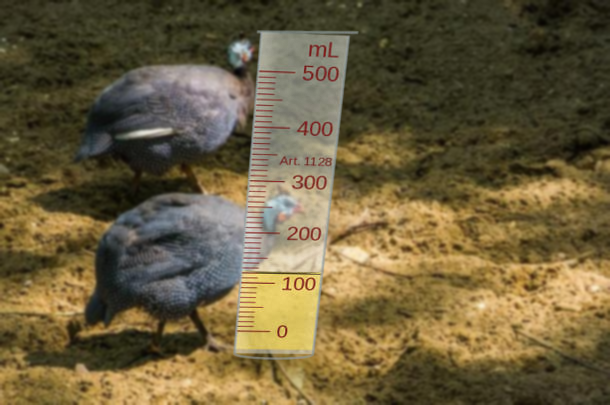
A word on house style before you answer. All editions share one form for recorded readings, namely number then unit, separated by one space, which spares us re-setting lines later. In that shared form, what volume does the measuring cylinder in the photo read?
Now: 120 mL
